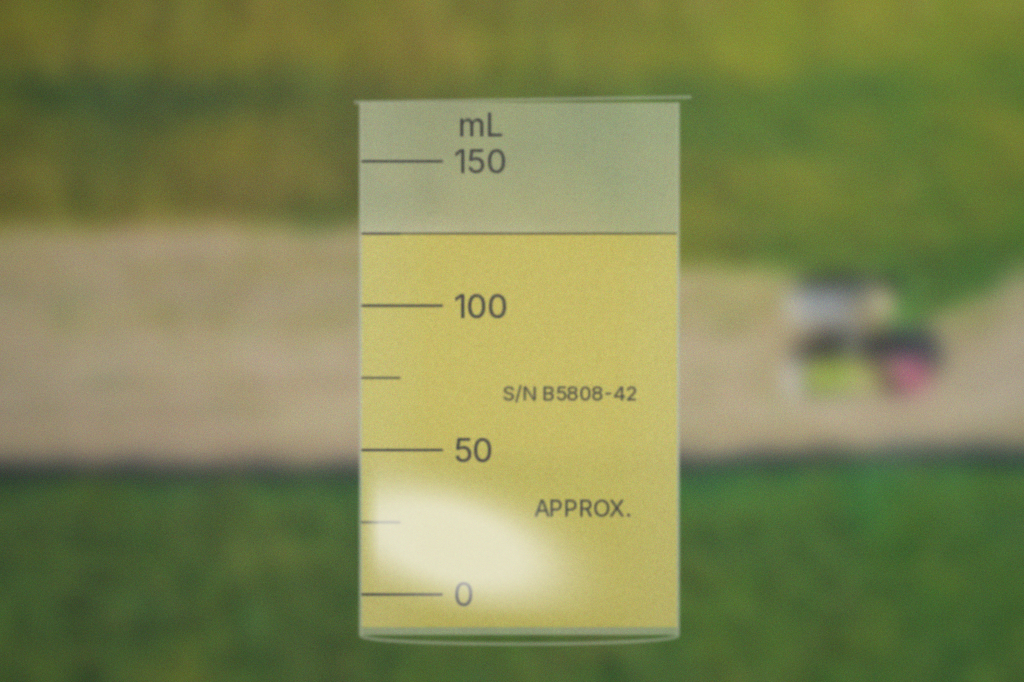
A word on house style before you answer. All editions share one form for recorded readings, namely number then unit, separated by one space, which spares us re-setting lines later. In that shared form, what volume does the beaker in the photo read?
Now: 125 mL
